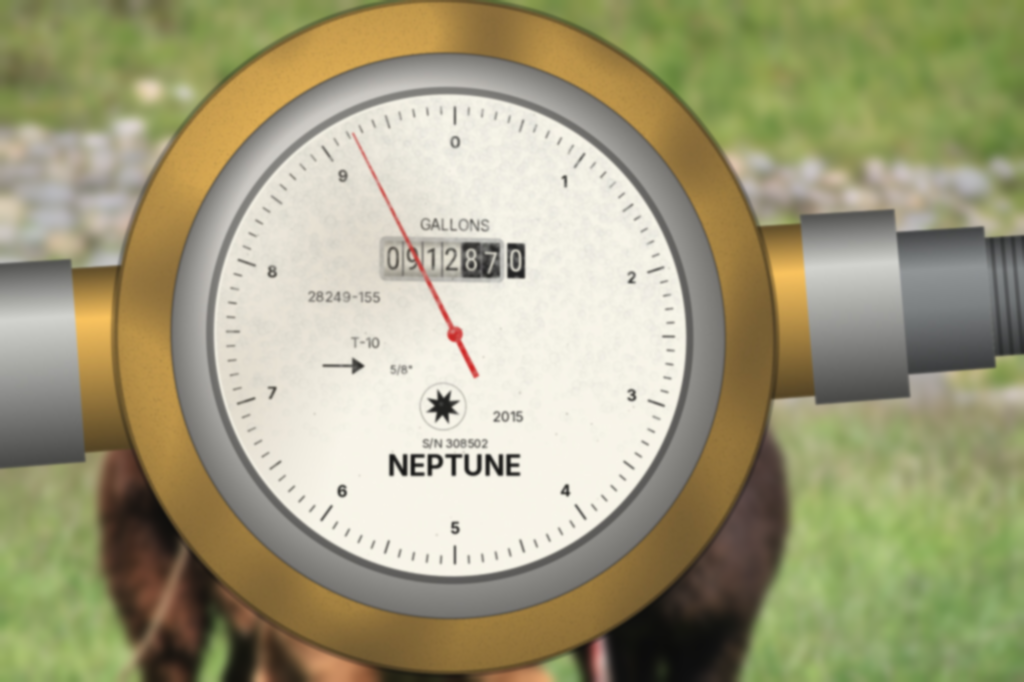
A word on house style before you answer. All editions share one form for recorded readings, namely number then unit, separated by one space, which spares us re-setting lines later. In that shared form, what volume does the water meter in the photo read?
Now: 912869.2 gal
